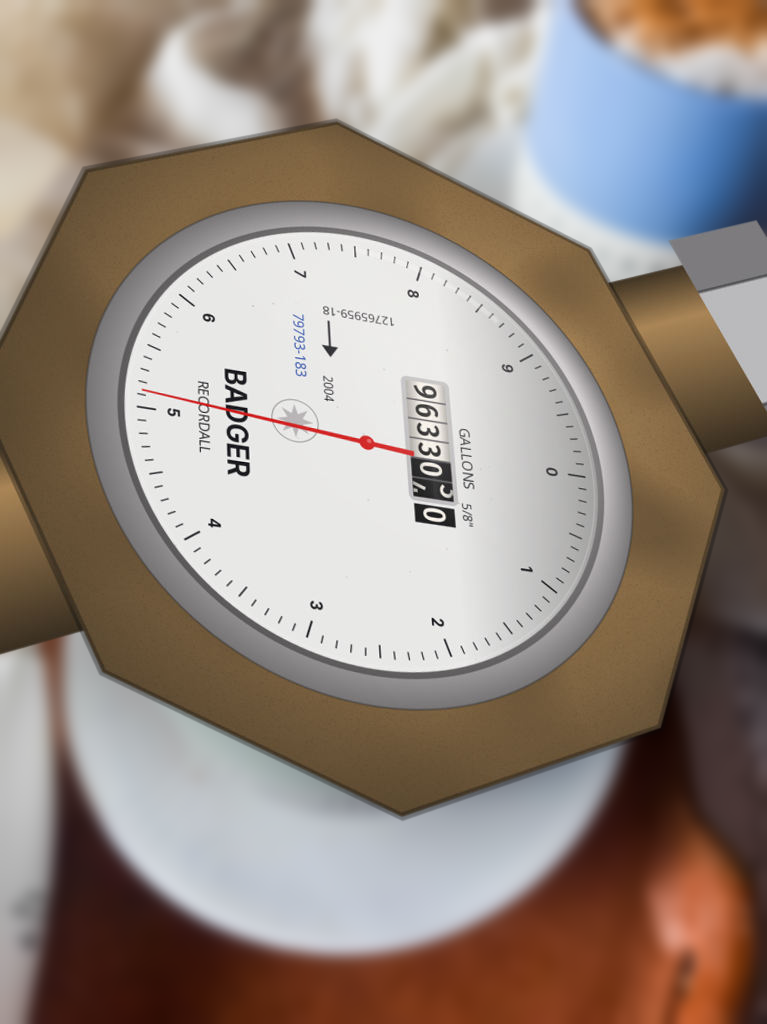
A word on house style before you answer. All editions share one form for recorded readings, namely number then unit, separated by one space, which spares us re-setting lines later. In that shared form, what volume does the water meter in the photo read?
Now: 9633035.1 gal
